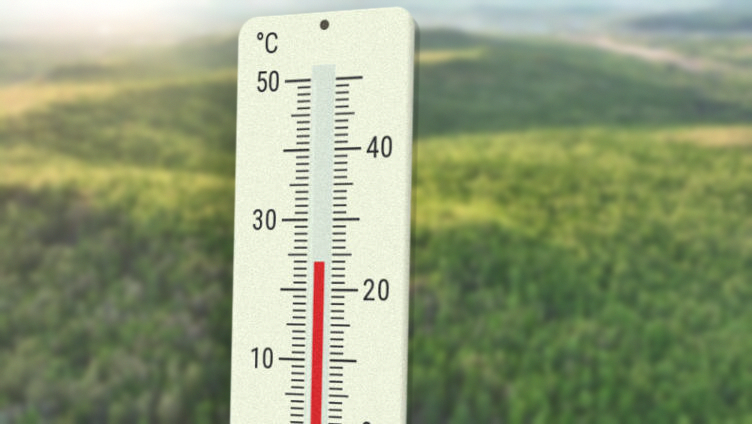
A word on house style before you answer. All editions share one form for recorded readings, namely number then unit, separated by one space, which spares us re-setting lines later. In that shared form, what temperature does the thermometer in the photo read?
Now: 24 °C
